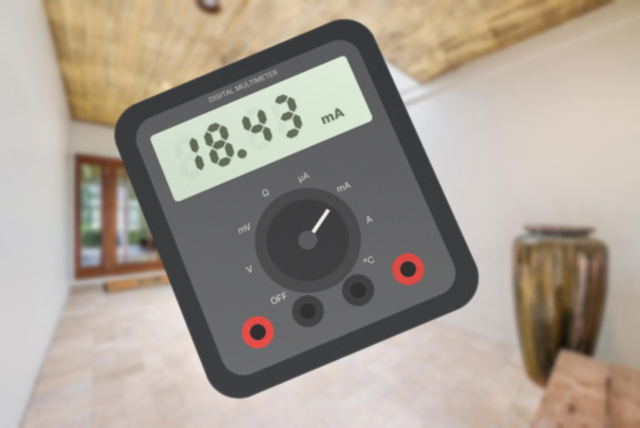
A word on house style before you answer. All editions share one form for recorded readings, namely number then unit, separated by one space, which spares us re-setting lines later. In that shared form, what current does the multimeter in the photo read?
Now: 18.43 mA
